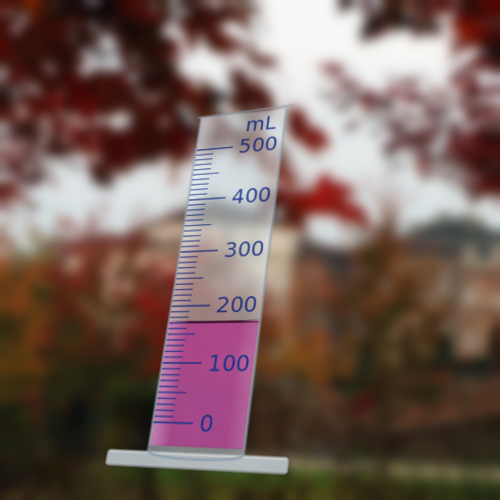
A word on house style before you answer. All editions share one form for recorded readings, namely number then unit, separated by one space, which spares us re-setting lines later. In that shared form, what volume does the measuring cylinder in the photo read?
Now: 170 mL
